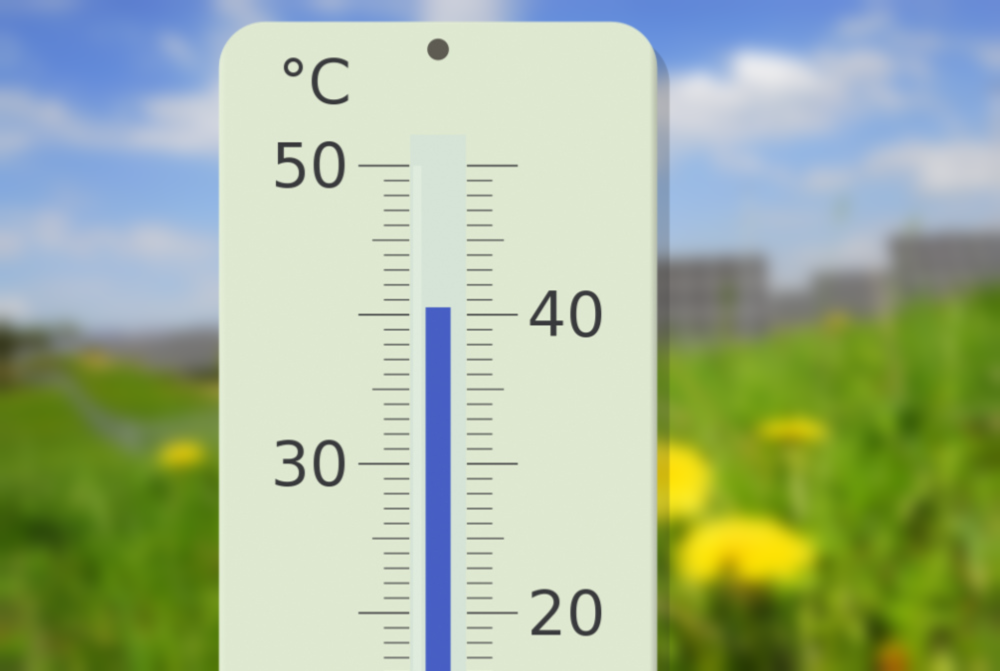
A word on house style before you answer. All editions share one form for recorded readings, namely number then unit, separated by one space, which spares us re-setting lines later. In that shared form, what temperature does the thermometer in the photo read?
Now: 40.5 °C
